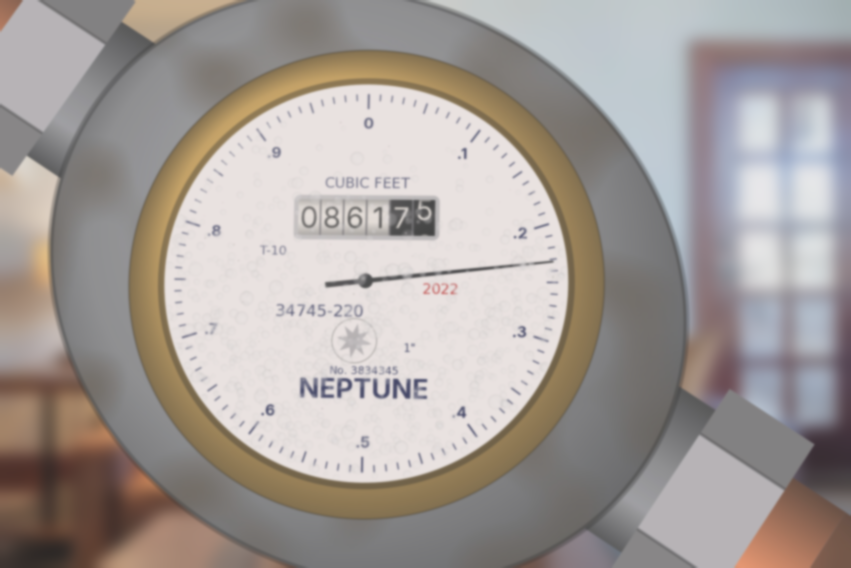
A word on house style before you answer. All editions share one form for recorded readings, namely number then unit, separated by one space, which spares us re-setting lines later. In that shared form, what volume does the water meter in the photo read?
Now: 86175.23 ft³
